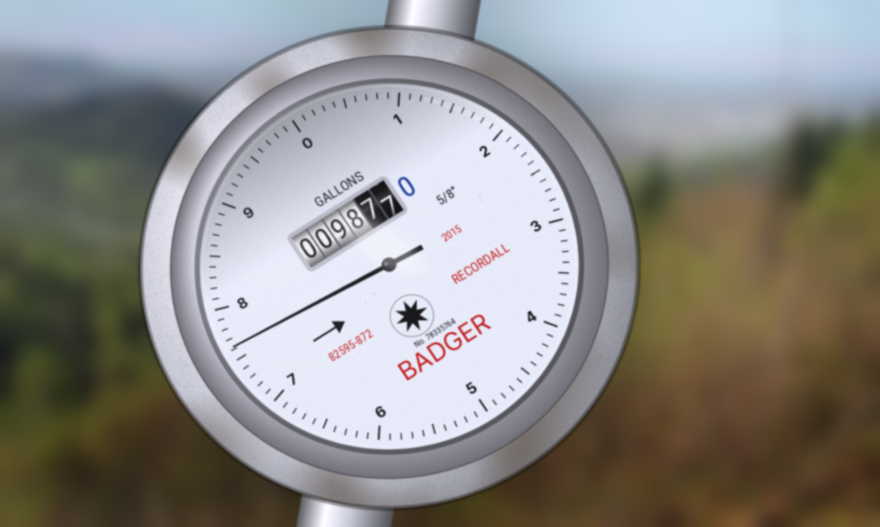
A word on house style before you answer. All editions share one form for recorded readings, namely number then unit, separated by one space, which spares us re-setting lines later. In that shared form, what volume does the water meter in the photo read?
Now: 98767.6 gal
